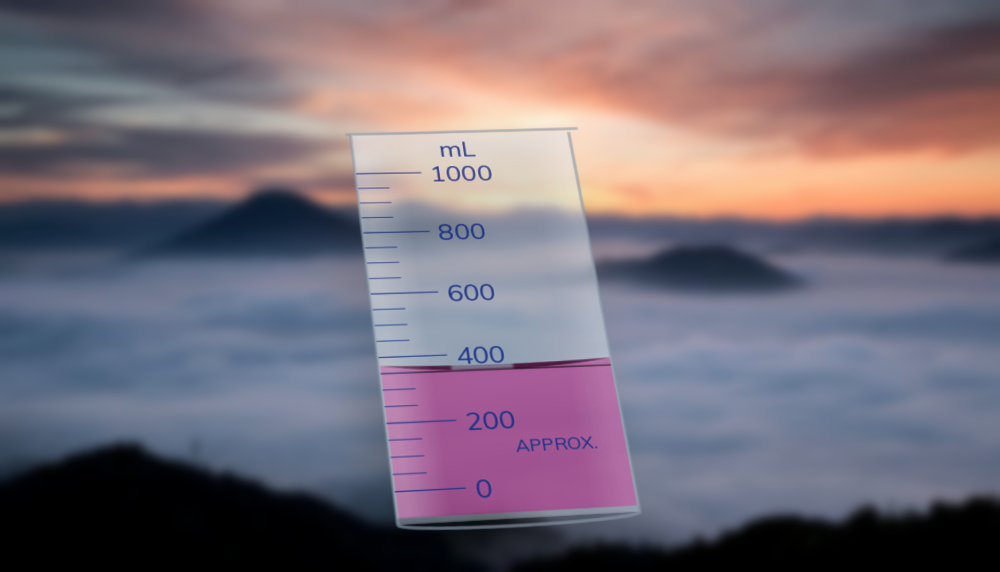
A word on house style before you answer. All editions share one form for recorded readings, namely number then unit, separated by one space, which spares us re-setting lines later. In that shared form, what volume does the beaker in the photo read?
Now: 350 mL
